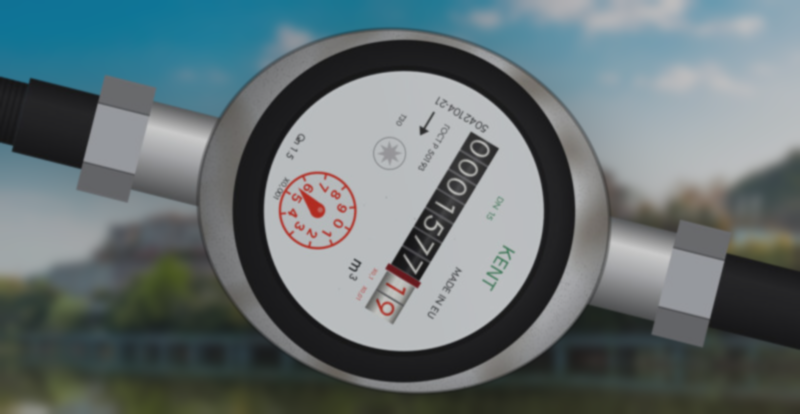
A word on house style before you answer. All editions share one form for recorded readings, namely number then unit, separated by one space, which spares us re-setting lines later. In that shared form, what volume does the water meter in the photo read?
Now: 1577.195 m³
